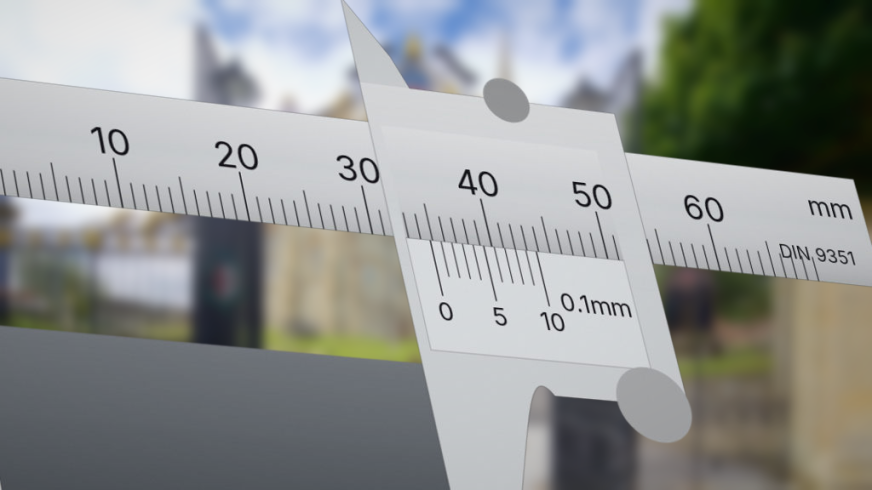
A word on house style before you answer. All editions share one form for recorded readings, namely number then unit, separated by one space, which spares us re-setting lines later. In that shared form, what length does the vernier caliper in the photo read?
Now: 34.8 mm
